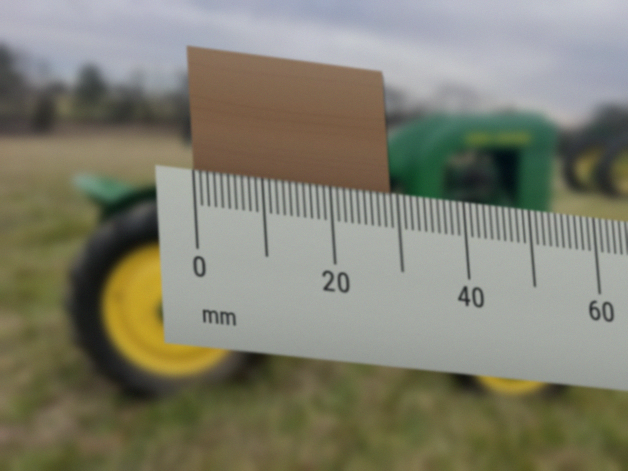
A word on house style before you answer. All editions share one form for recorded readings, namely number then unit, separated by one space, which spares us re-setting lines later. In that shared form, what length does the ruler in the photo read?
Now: 29 mm
